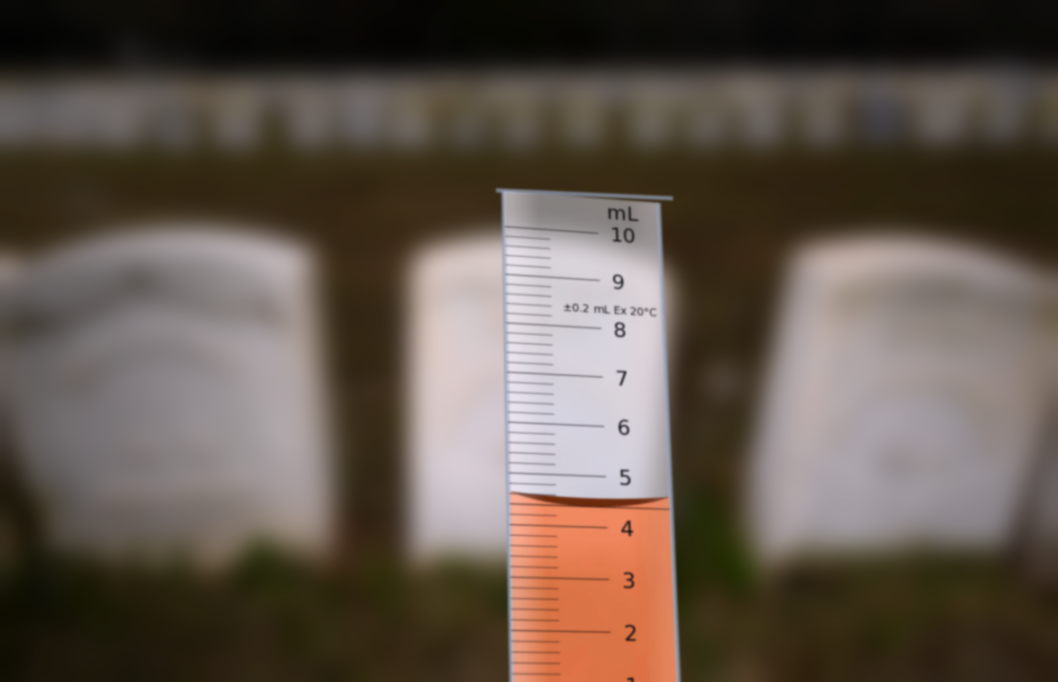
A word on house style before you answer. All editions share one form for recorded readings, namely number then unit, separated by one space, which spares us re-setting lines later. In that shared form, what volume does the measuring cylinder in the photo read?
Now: 4.4 mL
